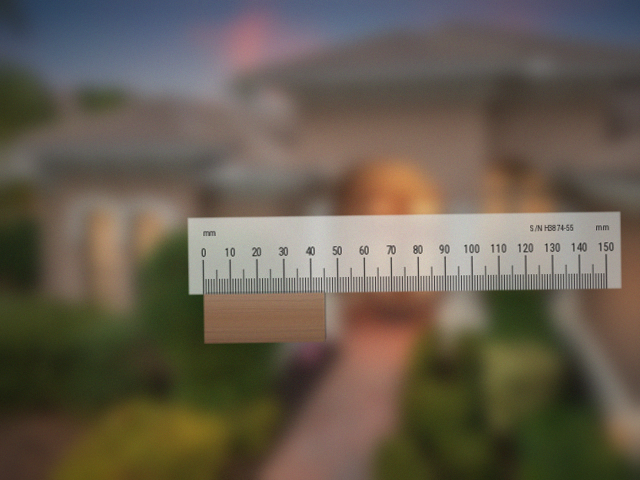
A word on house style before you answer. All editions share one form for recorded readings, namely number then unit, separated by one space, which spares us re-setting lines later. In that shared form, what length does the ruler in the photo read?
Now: 45 mm
